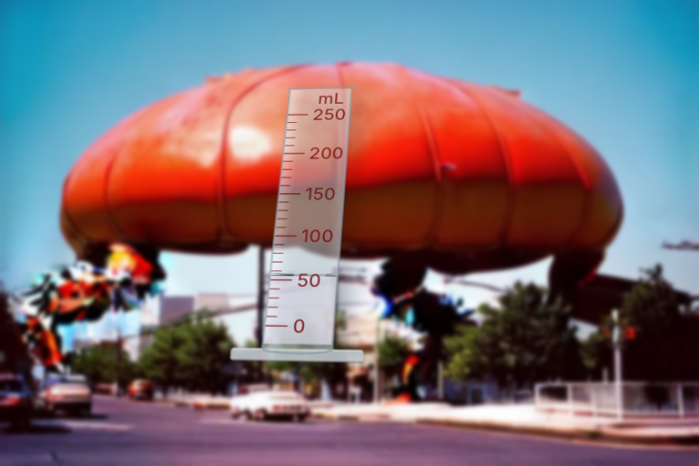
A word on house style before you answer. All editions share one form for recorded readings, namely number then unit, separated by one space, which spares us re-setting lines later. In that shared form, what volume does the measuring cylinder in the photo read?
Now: 55 mL
